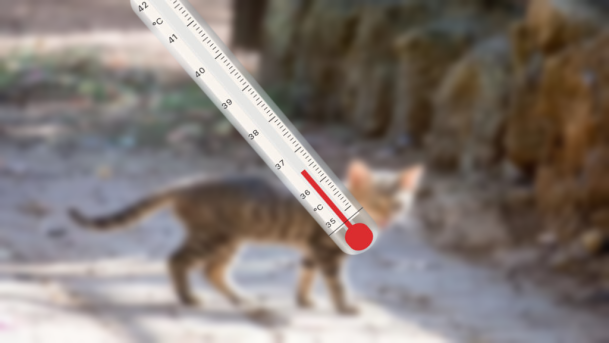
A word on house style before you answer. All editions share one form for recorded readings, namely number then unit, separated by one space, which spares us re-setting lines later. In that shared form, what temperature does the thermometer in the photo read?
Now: 36.5 °C
